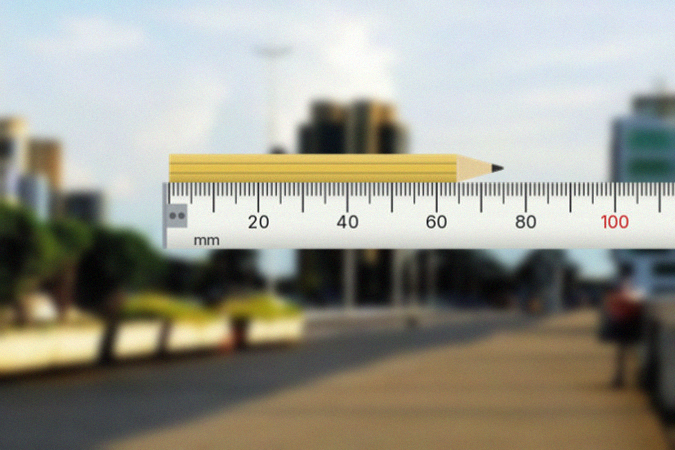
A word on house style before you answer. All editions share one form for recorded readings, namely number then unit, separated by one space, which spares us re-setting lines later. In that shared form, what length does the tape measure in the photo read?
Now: 75 mm
